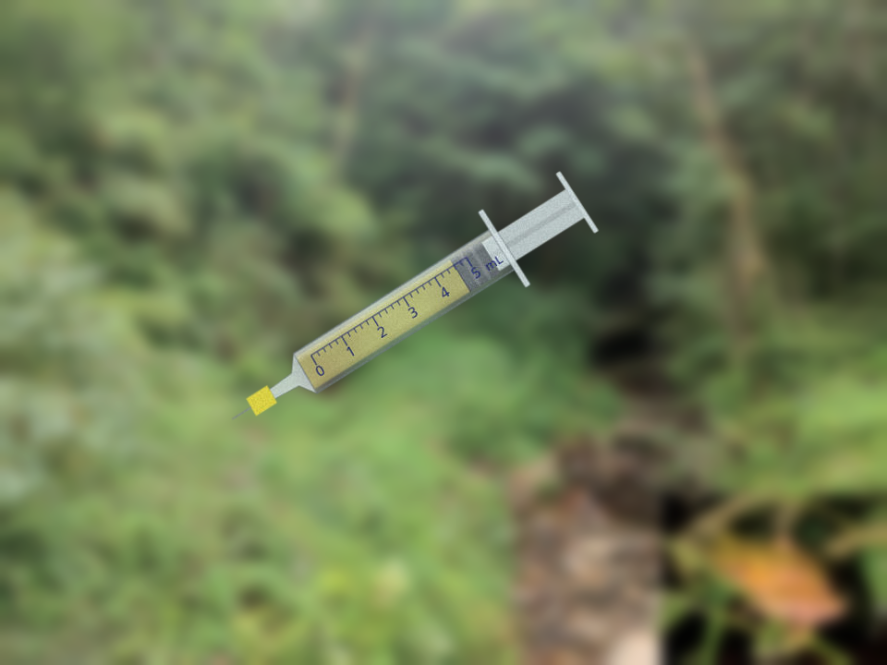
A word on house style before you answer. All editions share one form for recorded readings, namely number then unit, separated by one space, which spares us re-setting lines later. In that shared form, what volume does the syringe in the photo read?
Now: 4.6 mL
